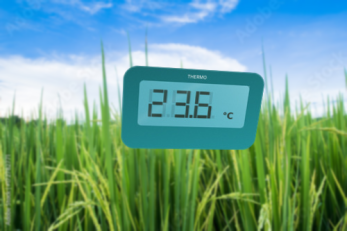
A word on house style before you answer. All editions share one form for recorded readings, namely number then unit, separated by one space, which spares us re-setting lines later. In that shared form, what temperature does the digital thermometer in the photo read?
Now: 23.6 °C
